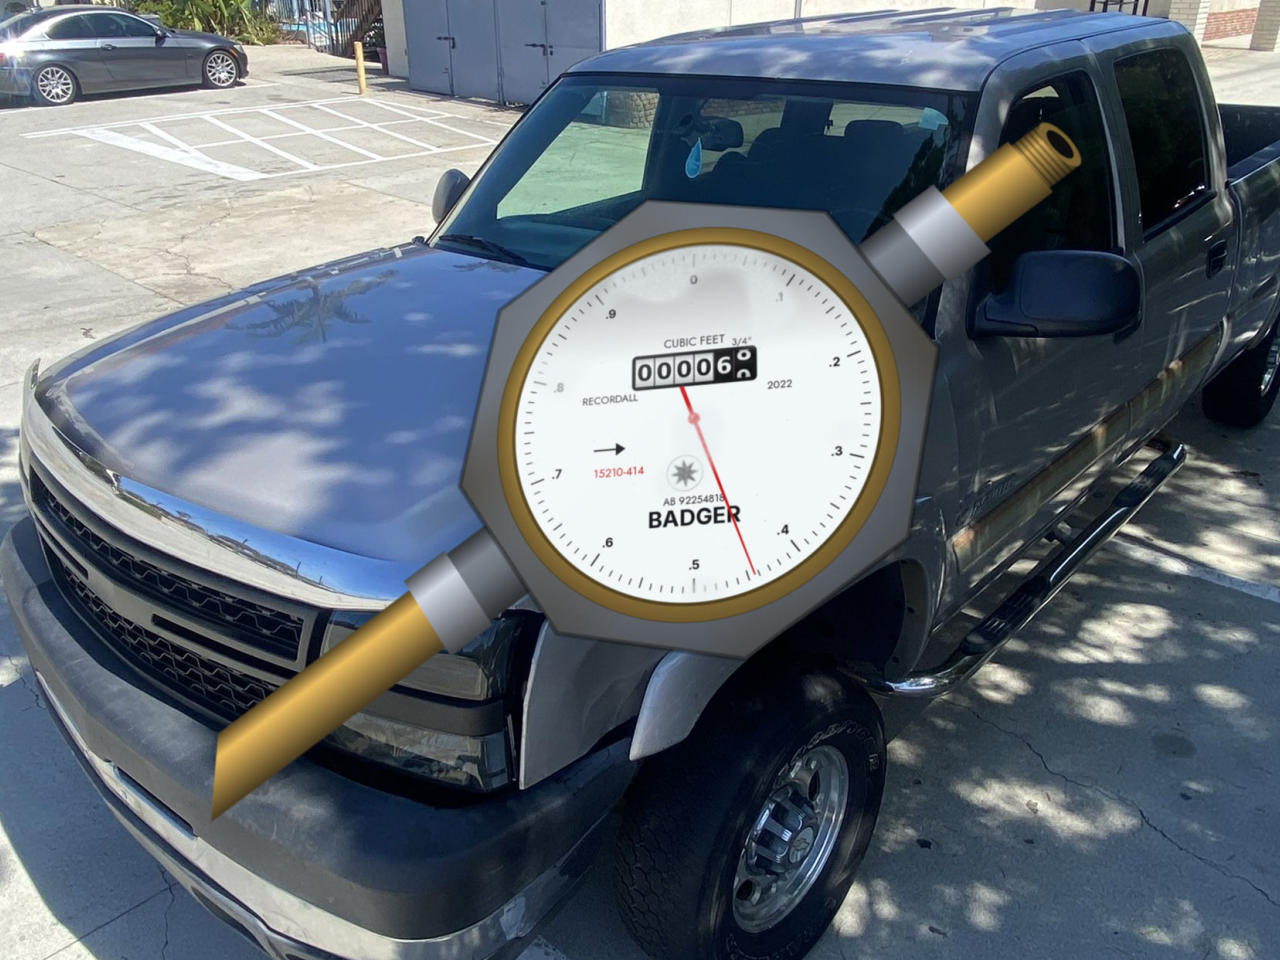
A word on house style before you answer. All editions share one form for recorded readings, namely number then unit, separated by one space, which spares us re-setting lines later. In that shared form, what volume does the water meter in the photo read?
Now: 68.44 ft³
